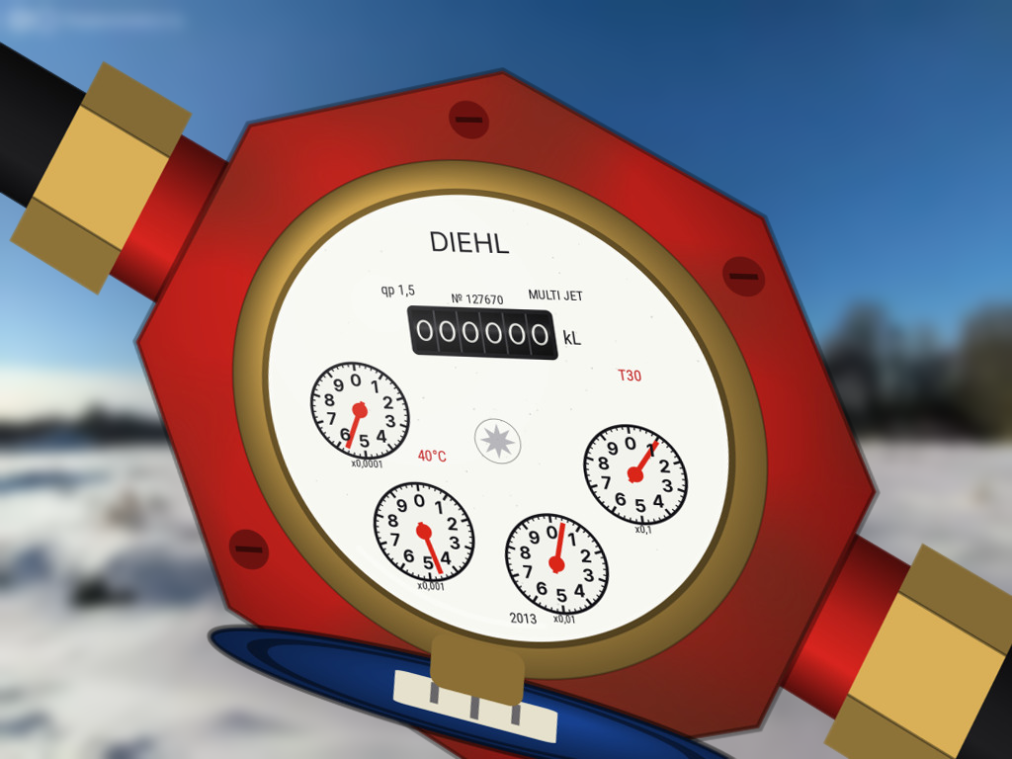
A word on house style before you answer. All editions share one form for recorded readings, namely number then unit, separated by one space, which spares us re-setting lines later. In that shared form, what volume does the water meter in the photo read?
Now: 0.1045 kL
